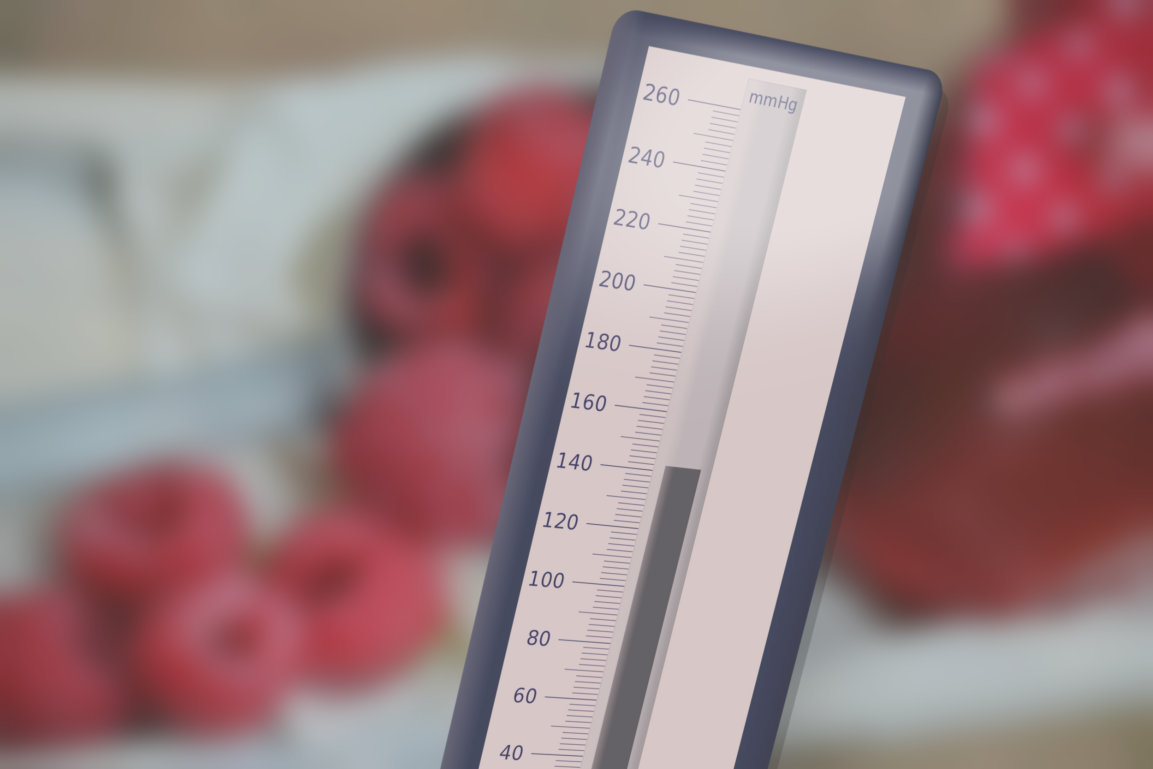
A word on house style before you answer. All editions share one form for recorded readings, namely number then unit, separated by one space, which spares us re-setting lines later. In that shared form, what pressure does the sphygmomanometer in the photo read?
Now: 142 mmHg
